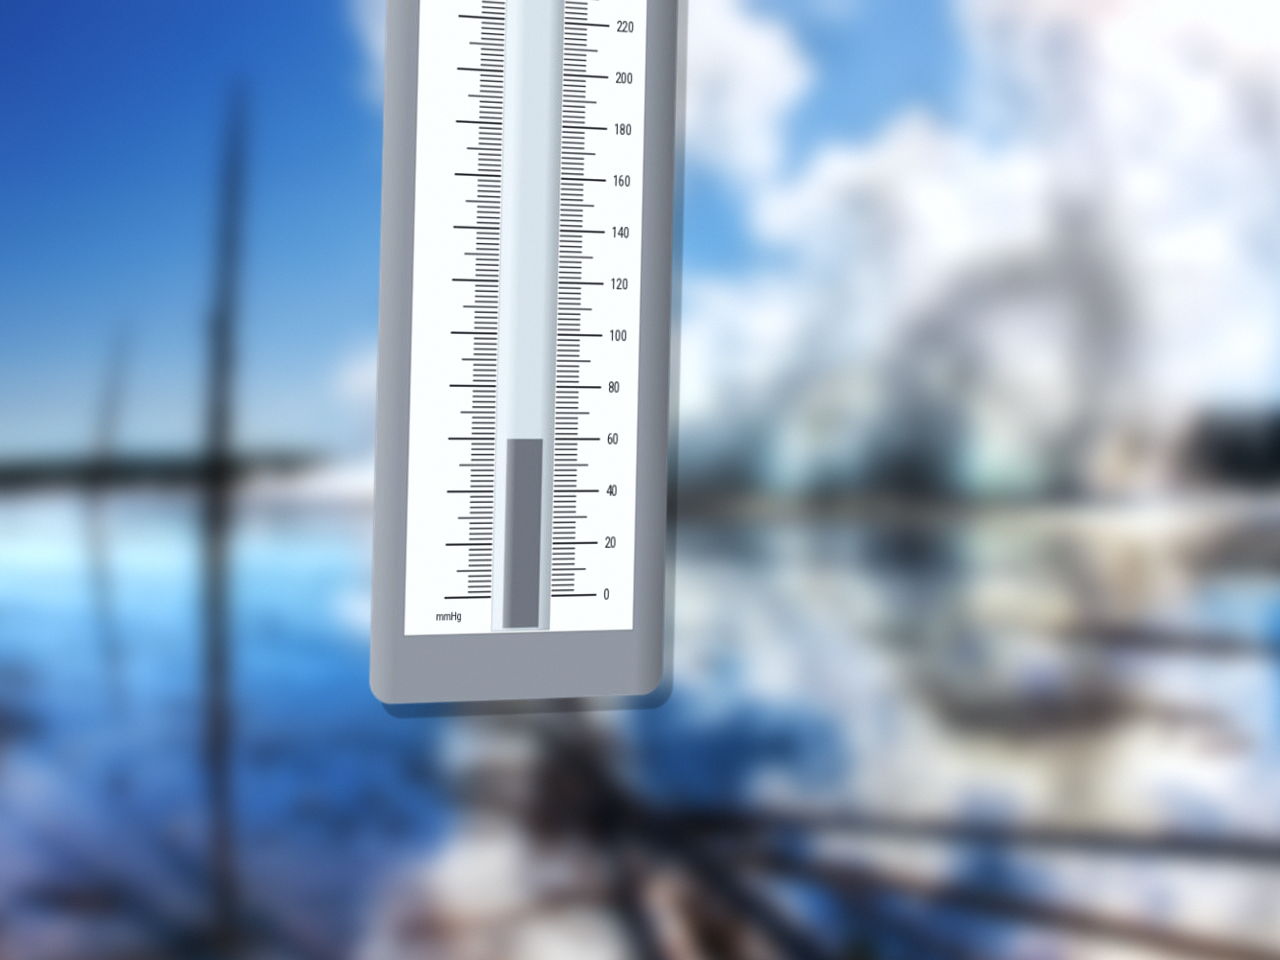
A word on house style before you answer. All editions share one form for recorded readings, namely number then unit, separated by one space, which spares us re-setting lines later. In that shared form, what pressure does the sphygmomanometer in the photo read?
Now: 60 mmHg
